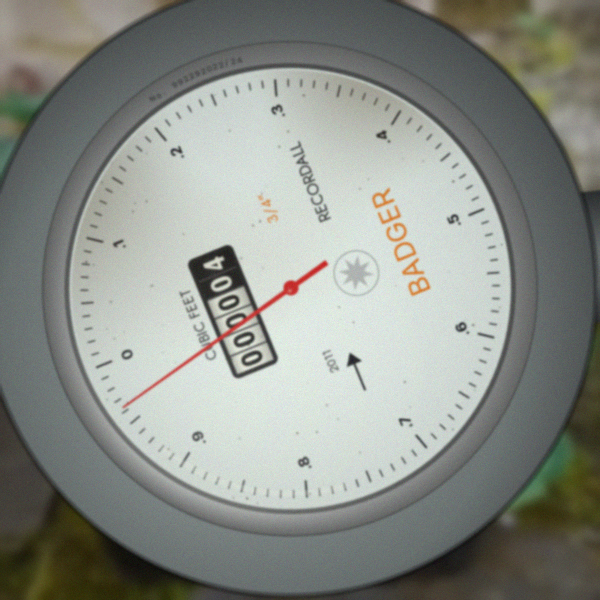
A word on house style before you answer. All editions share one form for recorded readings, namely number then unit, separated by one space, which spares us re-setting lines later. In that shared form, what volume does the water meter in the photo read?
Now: 3.96 ft³
